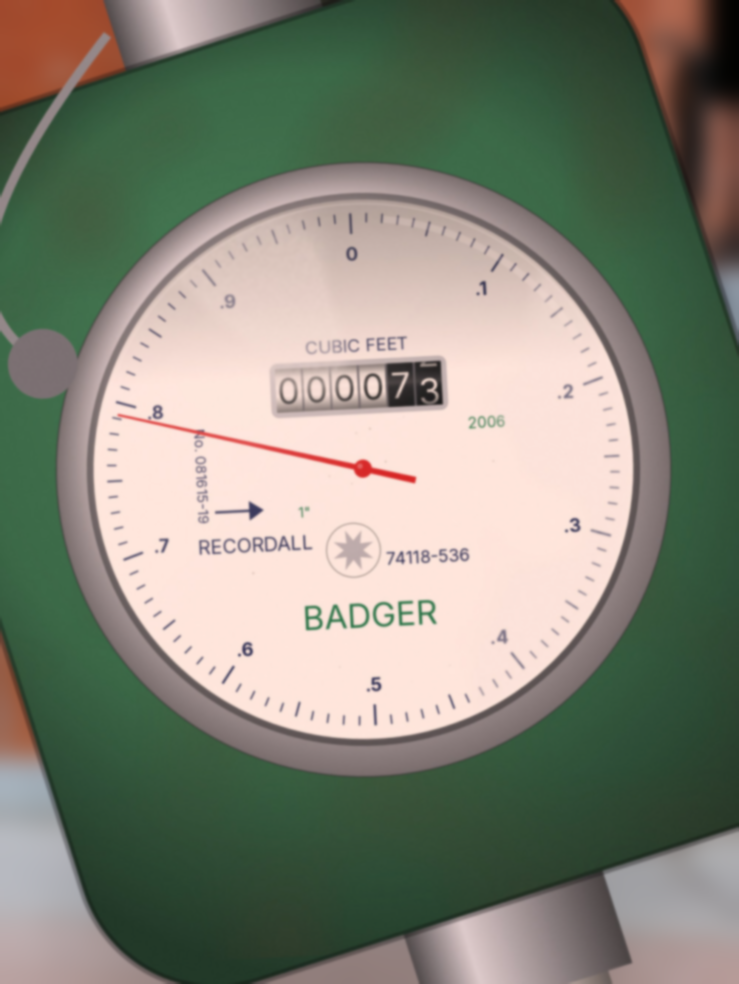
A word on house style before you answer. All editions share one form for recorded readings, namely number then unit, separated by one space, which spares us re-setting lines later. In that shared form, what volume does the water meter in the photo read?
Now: 72.79 ft³
